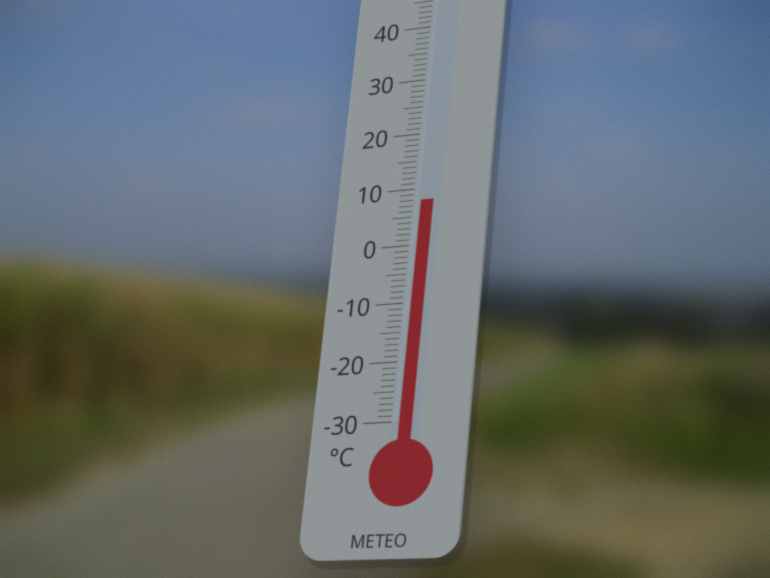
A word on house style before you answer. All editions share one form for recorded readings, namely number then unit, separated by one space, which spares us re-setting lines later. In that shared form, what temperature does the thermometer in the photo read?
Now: 8 °C
